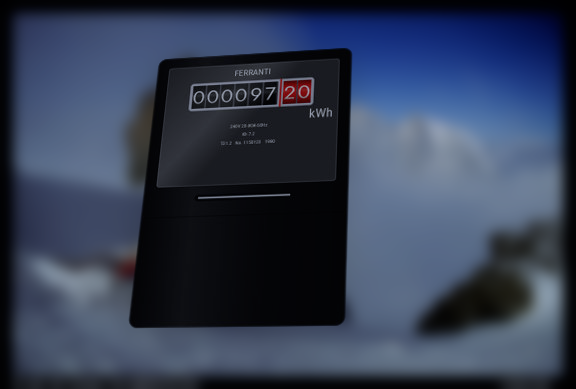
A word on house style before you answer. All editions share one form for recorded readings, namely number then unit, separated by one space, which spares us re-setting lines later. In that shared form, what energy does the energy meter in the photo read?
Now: 97.20 kWh
